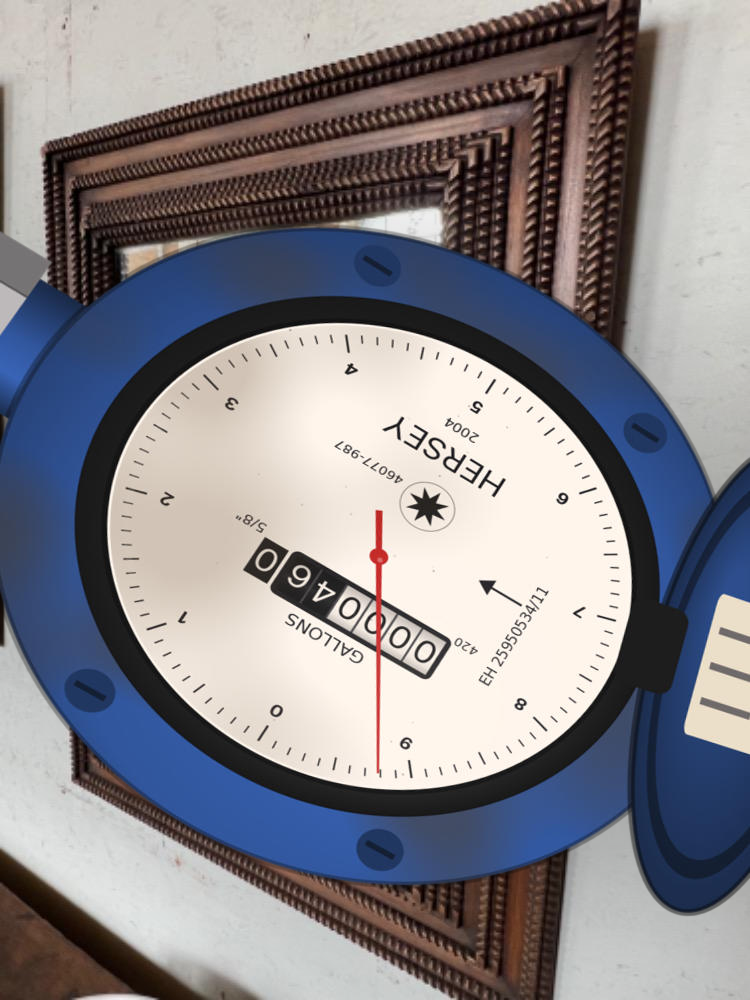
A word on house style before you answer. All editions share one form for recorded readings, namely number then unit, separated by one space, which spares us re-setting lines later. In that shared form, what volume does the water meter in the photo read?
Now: 459.2 gal
